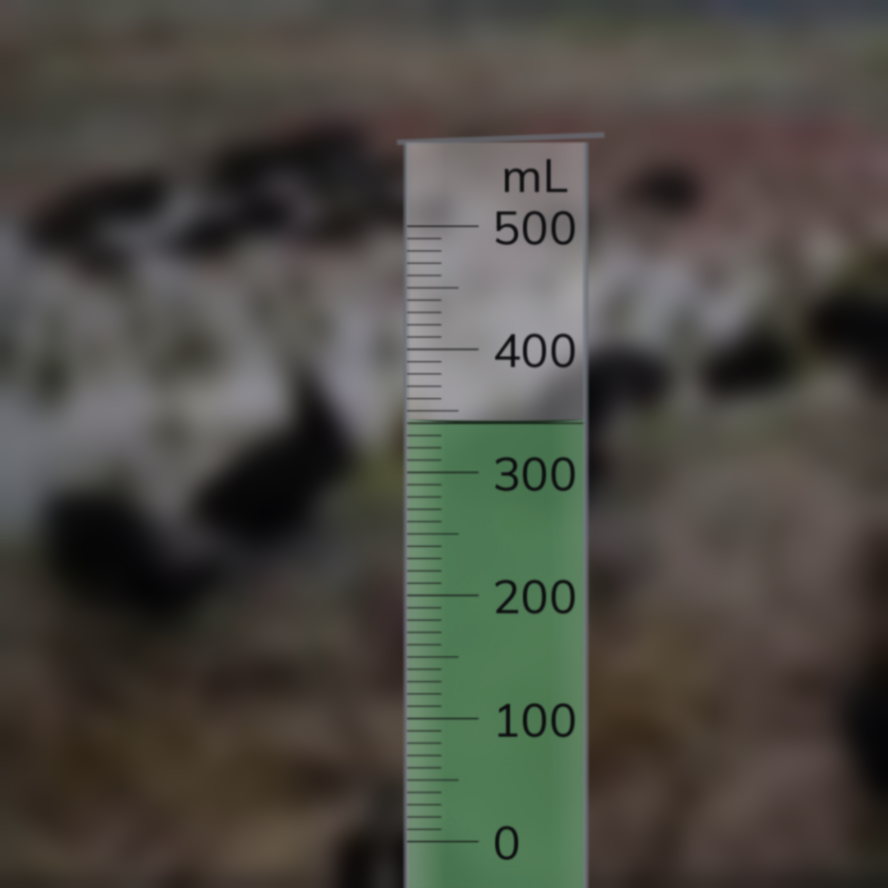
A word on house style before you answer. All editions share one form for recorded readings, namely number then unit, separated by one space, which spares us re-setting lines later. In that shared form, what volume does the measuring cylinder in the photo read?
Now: 340 mL
